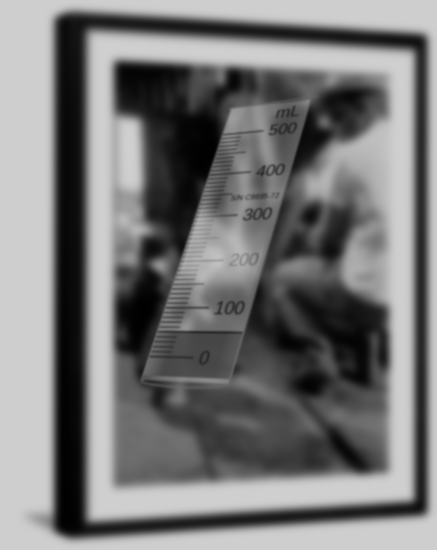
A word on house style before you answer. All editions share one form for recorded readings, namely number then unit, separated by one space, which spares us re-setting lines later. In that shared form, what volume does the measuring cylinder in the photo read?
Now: 50 mL
